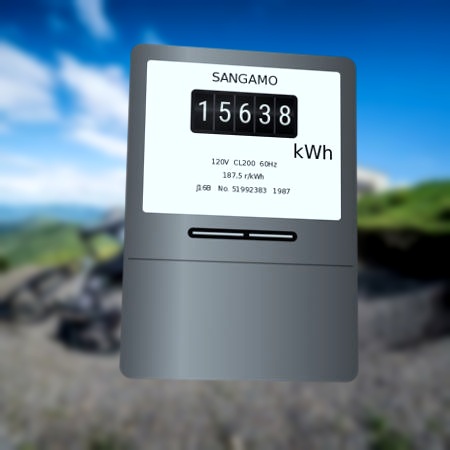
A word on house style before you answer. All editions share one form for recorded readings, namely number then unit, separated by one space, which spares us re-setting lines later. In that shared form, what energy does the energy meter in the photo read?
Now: 15638 kWh
